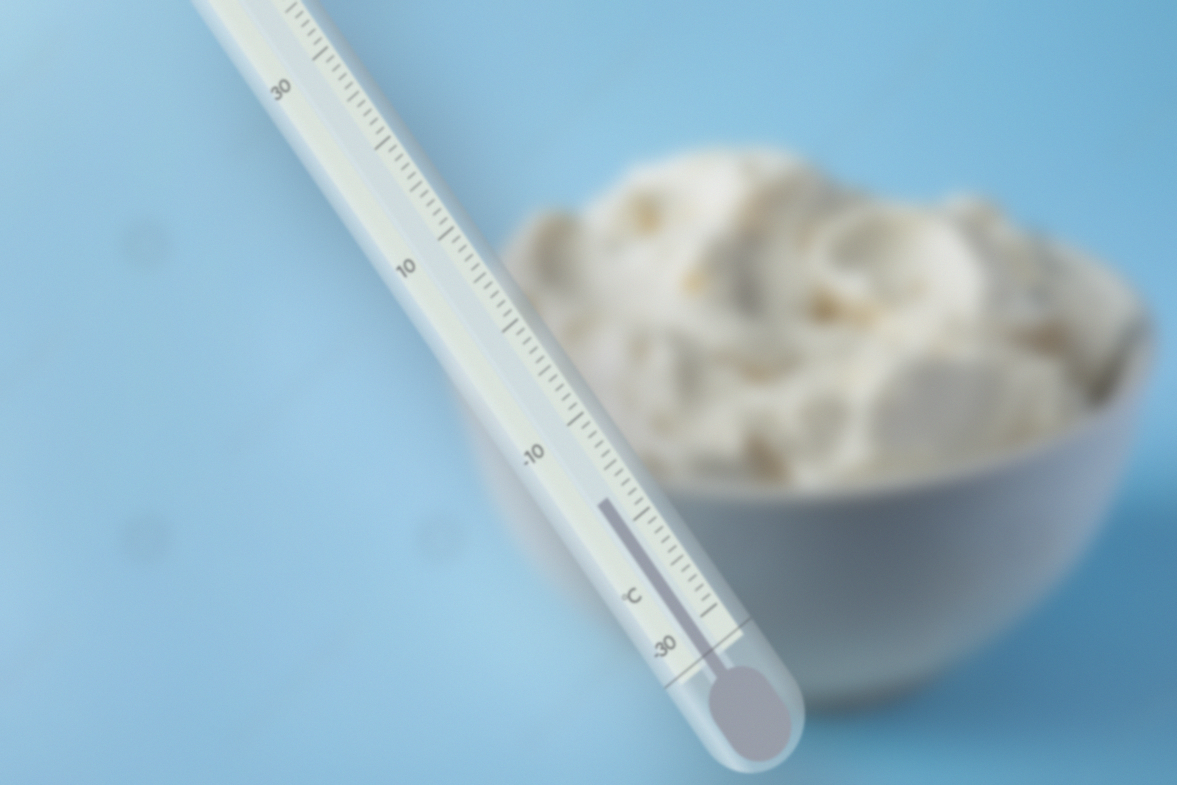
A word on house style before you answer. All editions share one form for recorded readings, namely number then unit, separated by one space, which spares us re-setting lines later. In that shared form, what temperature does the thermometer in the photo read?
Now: -17 °C
